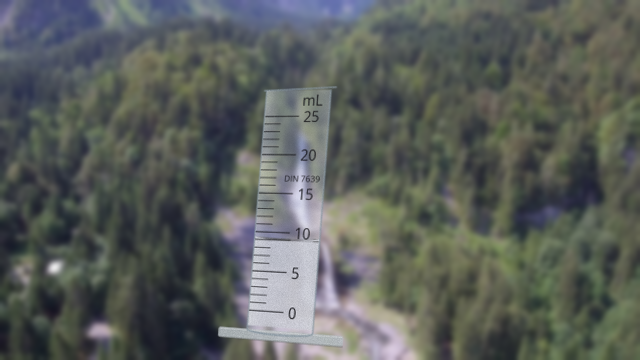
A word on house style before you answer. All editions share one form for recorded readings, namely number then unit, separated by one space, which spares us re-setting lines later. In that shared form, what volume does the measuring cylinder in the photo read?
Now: 9 mL
